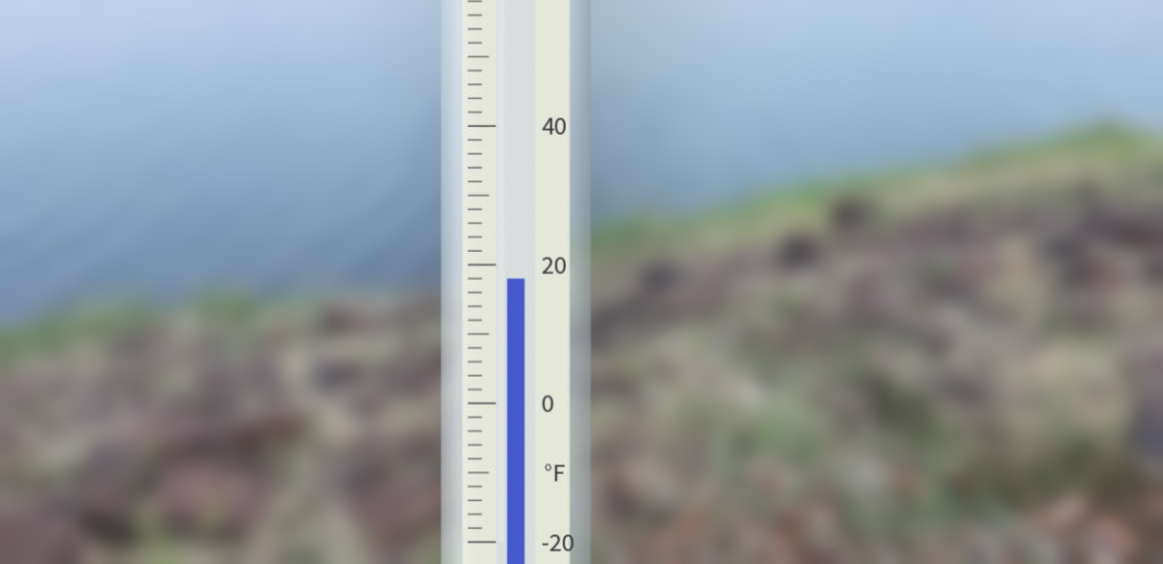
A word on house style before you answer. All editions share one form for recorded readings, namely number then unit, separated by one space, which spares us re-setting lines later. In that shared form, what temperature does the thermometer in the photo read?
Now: 18 °F
